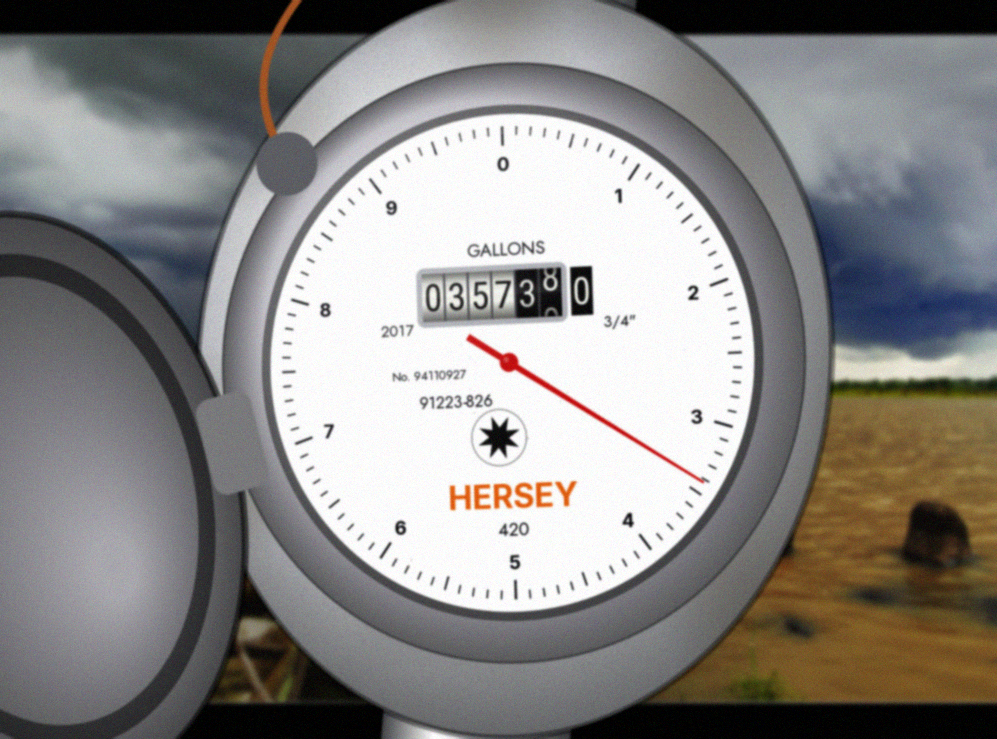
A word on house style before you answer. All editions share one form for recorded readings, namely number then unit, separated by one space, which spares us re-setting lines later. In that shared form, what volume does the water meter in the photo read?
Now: 357383.4 gal
